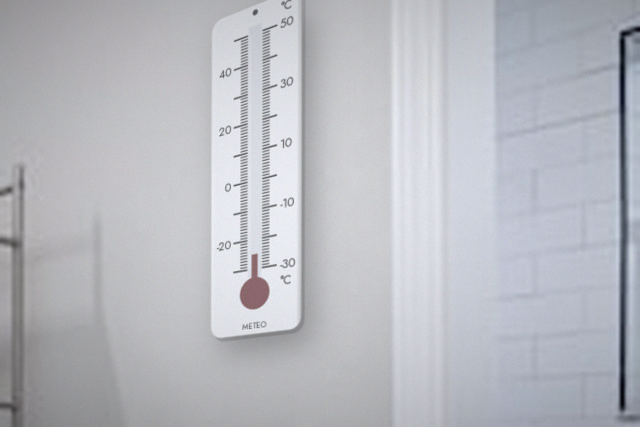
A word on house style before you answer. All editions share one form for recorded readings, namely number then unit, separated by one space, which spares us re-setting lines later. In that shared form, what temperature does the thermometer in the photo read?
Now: -25 °C
